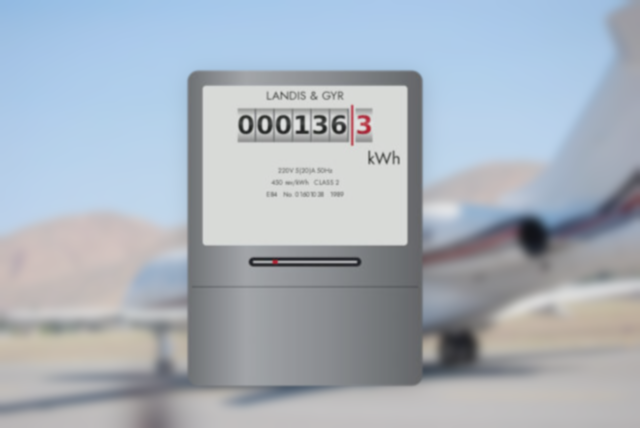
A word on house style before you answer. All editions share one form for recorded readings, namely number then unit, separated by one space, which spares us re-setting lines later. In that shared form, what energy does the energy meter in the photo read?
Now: 136.3 kWh
